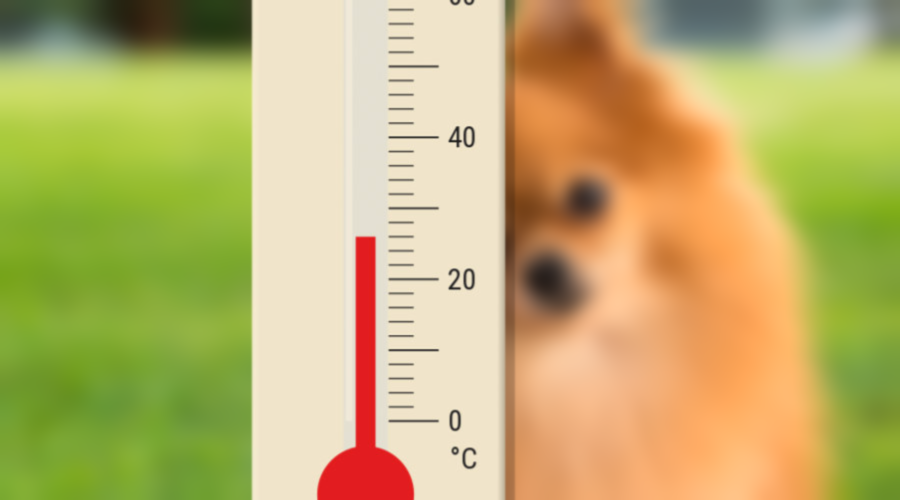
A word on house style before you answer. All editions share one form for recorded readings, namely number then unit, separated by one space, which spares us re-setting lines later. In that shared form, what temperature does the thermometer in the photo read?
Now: 26 °C
